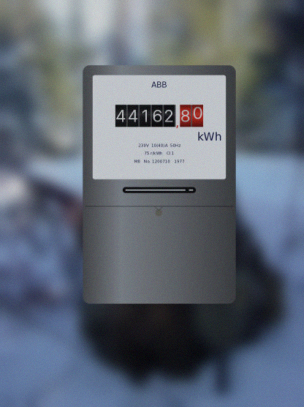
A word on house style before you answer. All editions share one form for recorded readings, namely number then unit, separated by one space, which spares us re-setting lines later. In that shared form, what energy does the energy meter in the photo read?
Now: 44162.80 kWh
